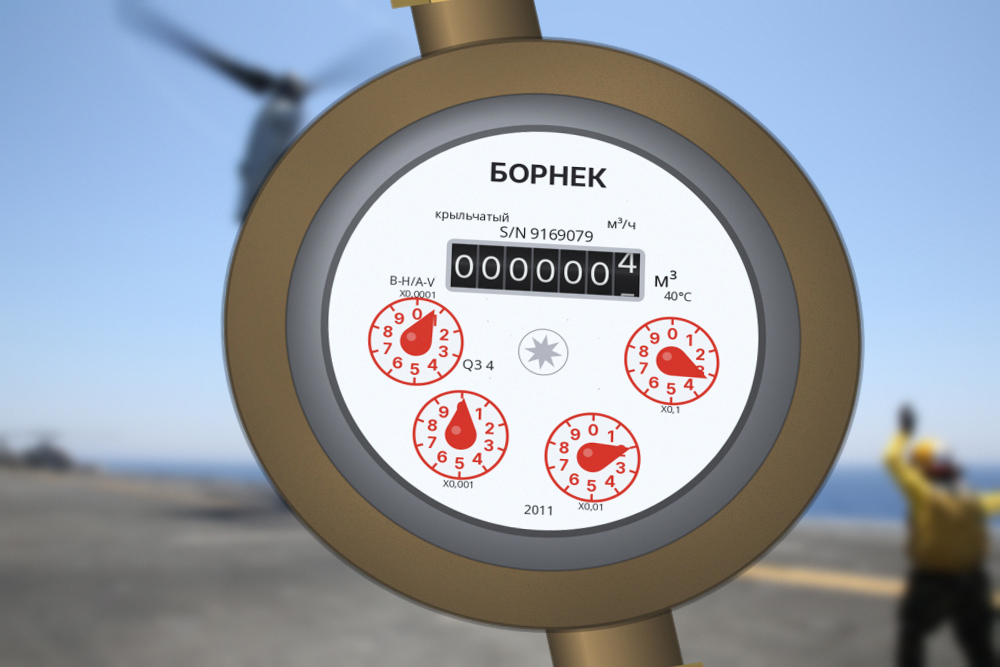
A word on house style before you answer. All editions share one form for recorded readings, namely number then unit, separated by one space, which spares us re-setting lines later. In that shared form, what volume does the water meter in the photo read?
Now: 4.3200 m³
